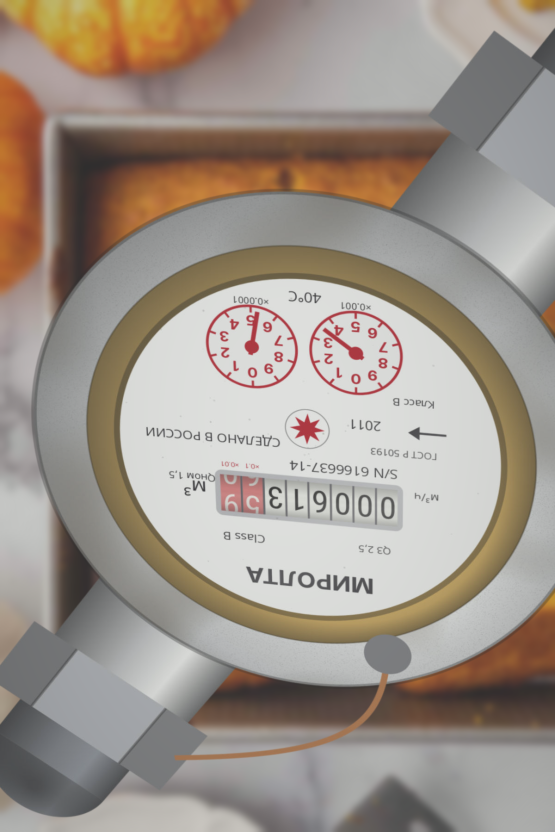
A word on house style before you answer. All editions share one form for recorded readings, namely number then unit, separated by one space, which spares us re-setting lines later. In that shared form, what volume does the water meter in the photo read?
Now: 613.5935 m³
